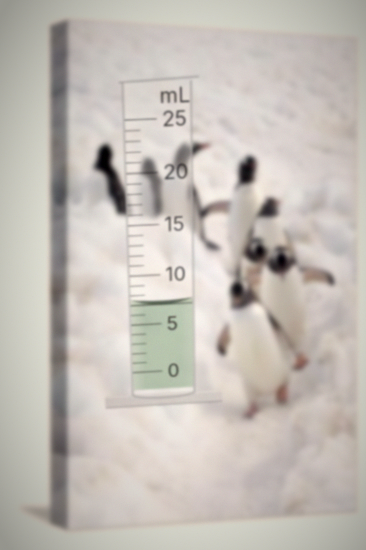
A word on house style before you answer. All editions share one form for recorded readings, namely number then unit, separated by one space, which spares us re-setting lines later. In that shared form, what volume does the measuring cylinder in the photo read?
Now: 7 mL
